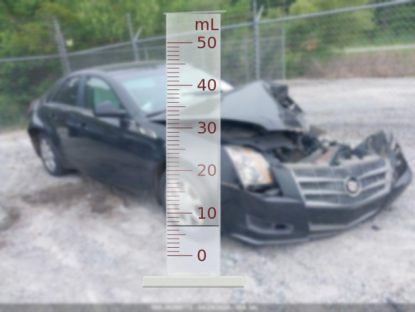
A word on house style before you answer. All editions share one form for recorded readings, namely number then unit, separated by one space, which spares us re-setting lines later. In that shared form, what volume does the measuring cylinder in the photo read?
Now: 7 mL
